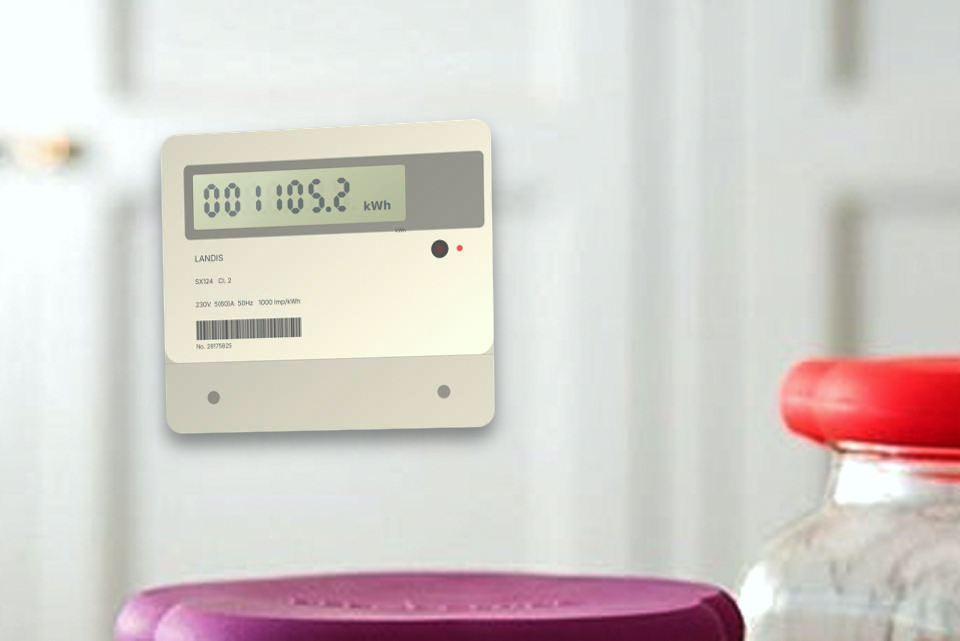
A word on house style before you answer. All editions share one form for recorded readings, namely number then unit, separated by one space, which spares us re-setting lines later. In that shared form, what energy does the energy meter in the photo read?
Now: 1105.2 kWh
